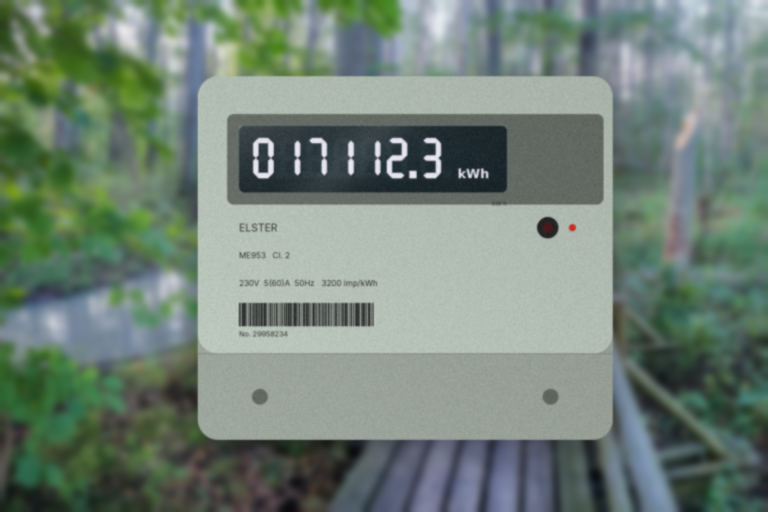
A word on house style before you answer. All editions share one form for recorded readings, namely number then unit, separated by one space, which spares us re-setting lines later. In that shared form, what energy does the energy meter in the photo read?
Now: 17112.3 kWh
